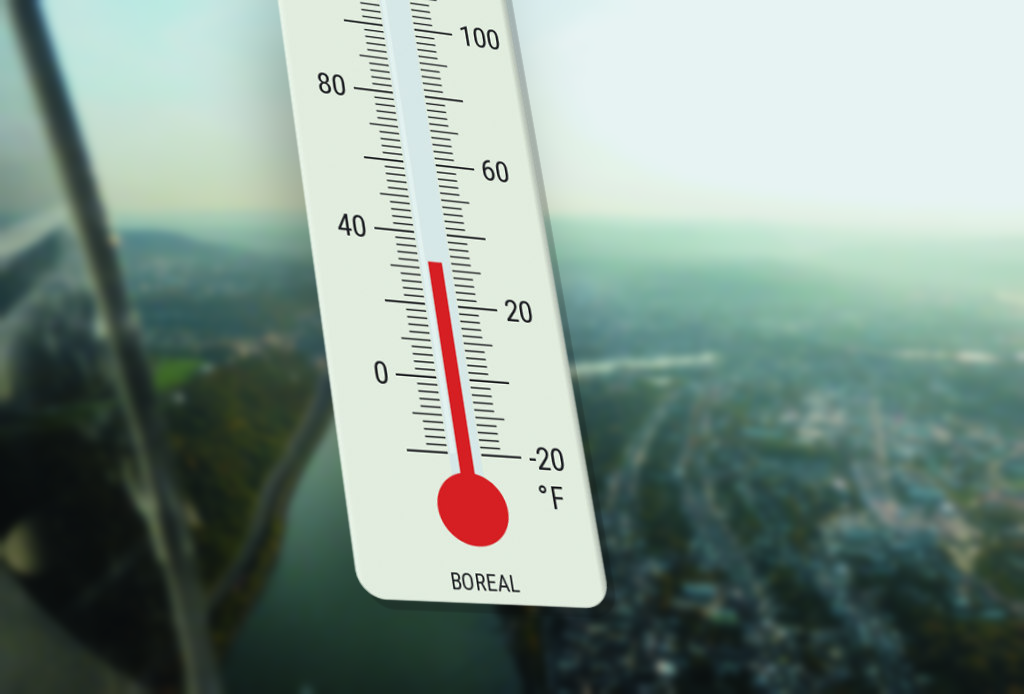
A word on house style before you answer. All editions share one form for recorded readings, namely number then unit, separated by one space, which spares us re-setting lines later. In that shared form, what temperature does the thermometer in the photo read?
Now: 32 °F
